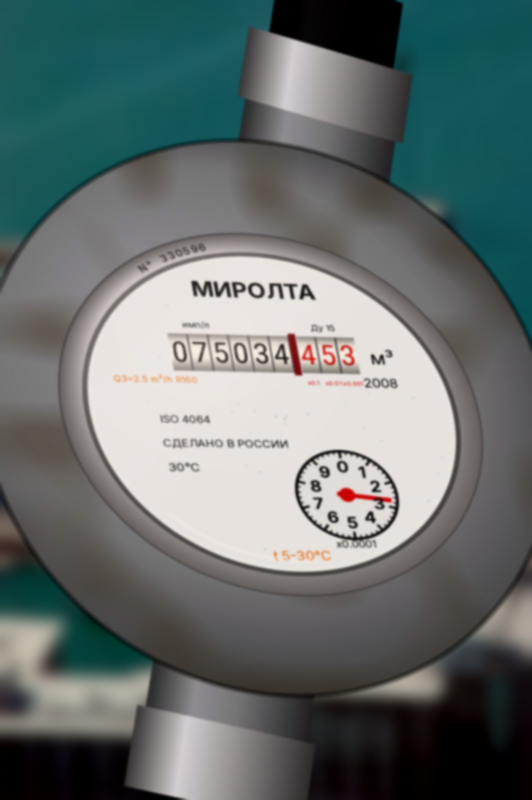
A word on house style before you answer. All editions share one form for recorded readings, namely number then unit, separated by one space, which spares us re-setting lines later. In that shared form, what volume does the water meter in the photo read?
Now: 75034.4532 m³
